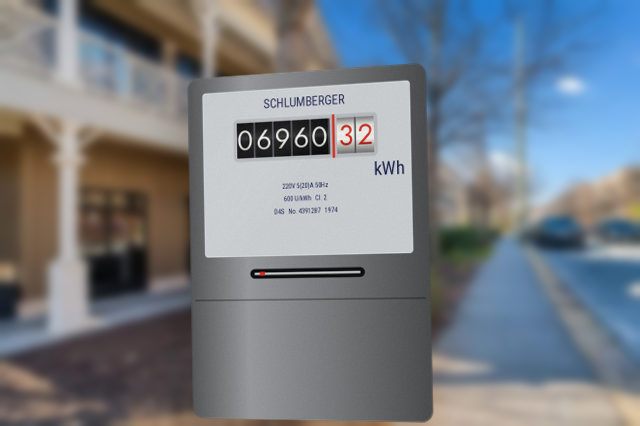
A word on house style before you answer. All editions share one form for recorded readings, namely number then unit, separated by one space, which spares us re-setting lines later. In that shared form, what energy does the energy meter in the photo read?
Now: 6960.32 kWh
